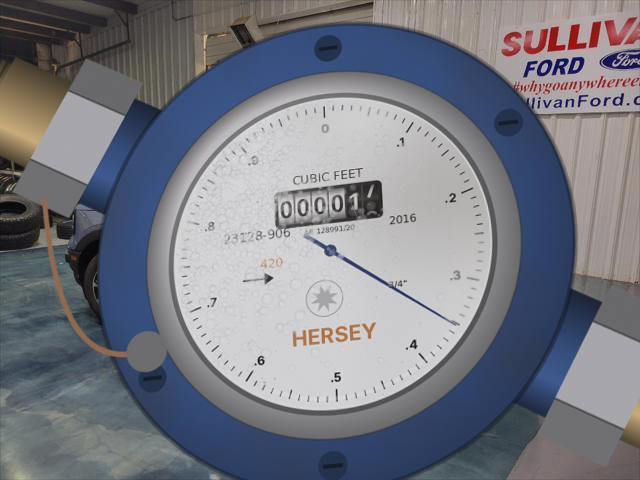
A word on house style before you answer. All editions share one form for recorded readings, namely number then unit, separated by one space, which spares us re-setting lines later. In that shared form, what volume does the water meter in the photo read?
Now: 17.35 ft³
